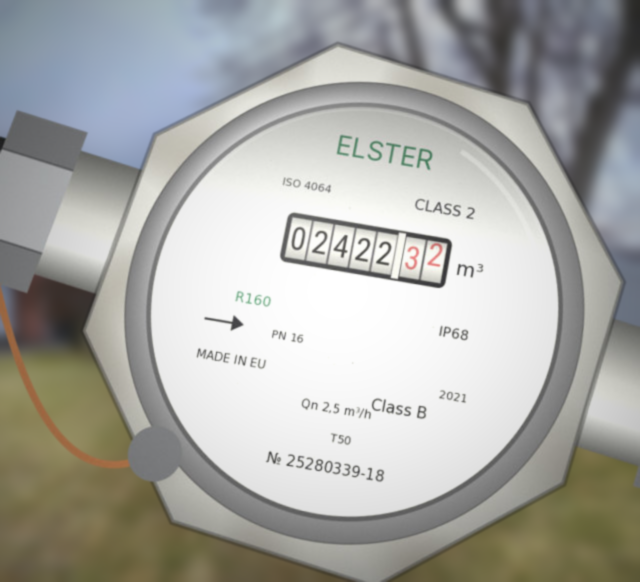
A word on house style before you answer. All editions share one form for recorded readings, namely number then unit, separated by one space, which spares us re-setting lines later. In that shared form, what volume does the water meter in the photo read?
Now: 2422.32 m³
